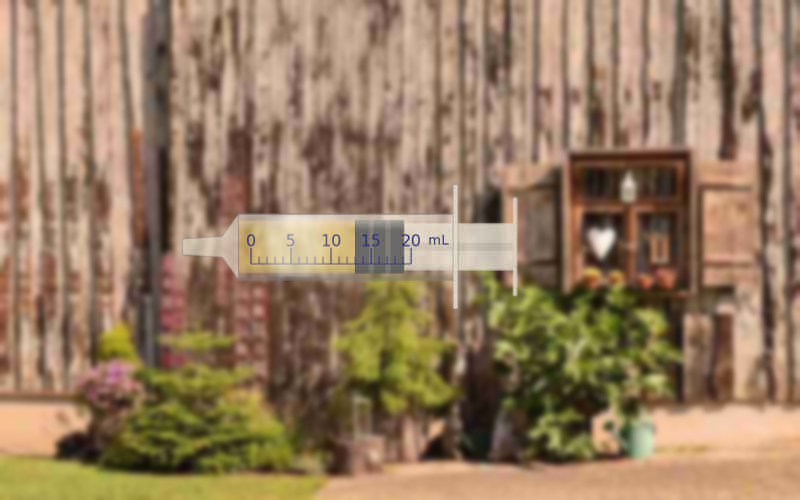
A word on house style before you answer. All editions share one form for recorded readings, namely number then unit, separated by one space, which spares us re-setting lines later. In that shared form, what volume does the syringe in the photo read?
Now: 13 mL
